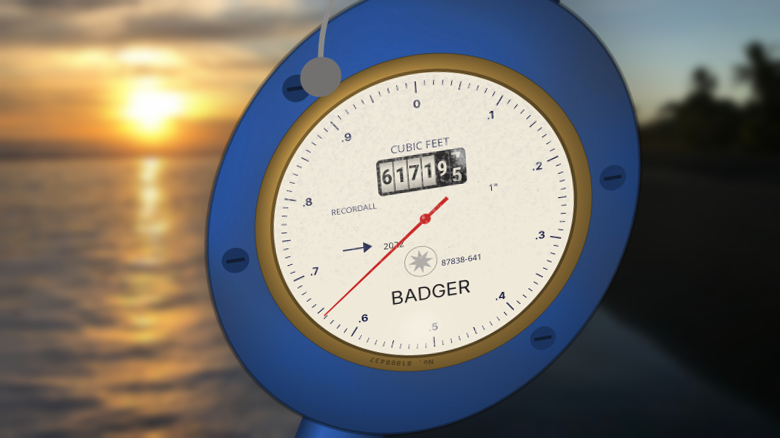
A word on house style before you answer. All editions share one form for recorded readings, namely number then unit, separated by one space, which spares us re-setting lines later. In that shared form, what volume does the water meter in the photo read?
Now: 617194.64 ft³
